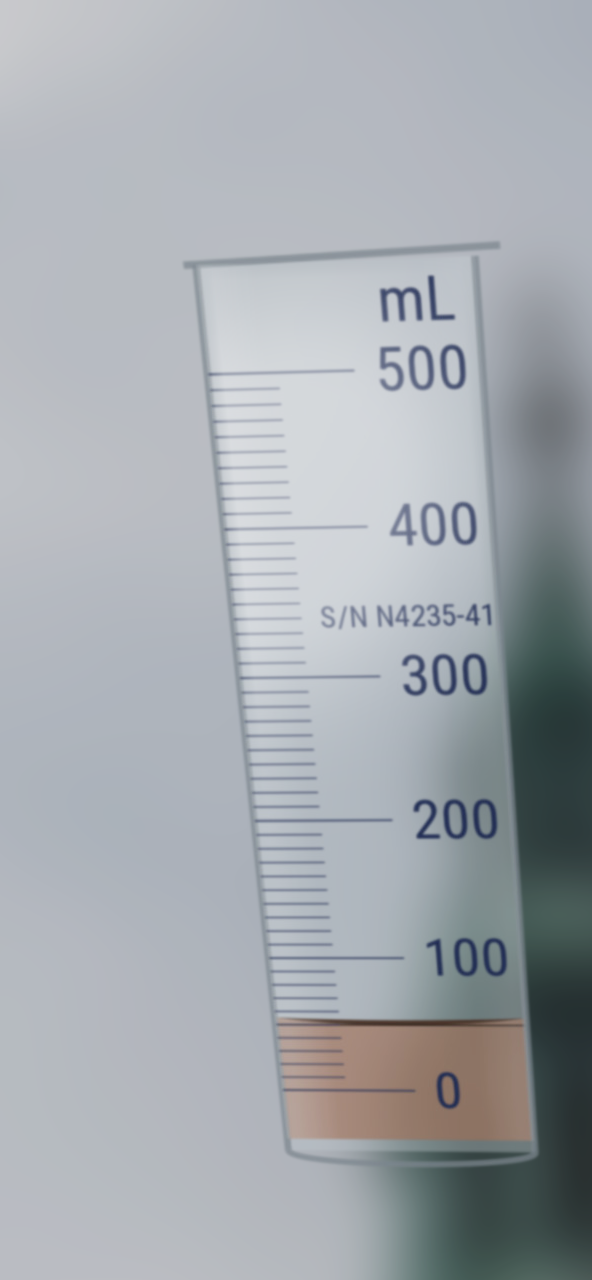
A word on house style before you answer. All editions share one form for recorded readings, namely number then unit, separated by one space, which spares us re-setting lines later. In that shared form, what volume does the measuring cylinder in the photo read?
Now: 50 mL
